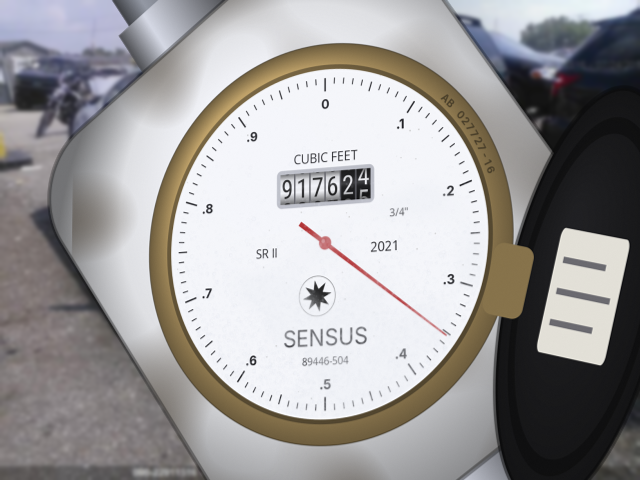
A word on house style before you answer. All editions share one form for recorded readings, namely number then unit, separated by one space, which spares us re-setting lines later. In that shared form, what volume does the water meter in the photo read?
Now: 917624.35 ft³
